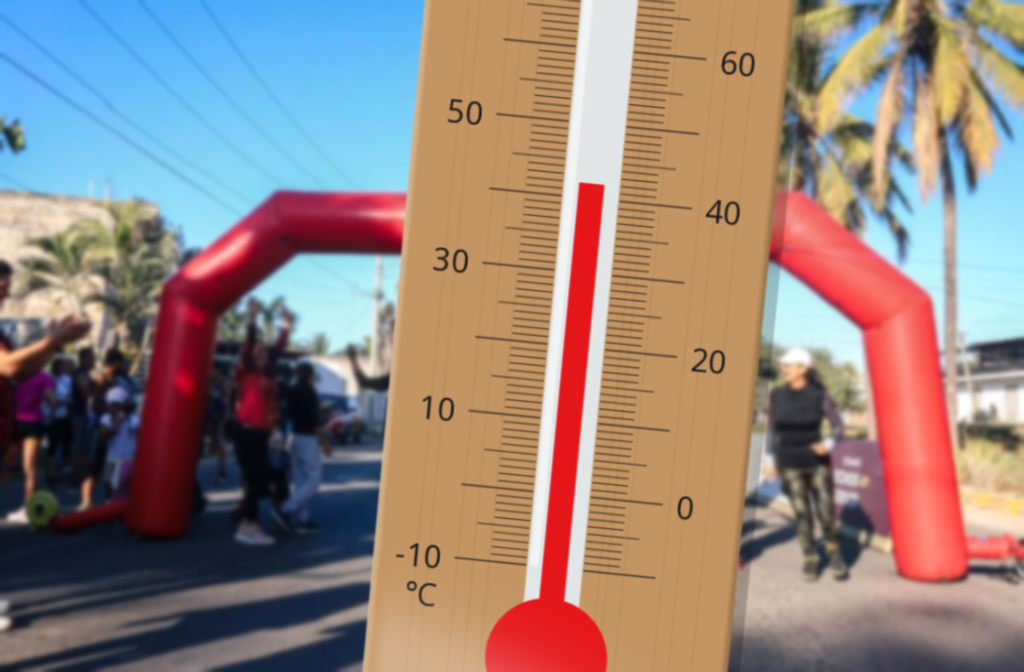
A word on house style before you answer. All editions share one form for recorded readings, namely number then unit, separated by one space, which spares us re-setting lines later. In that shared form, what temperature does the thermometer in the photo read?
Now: 42 °C
